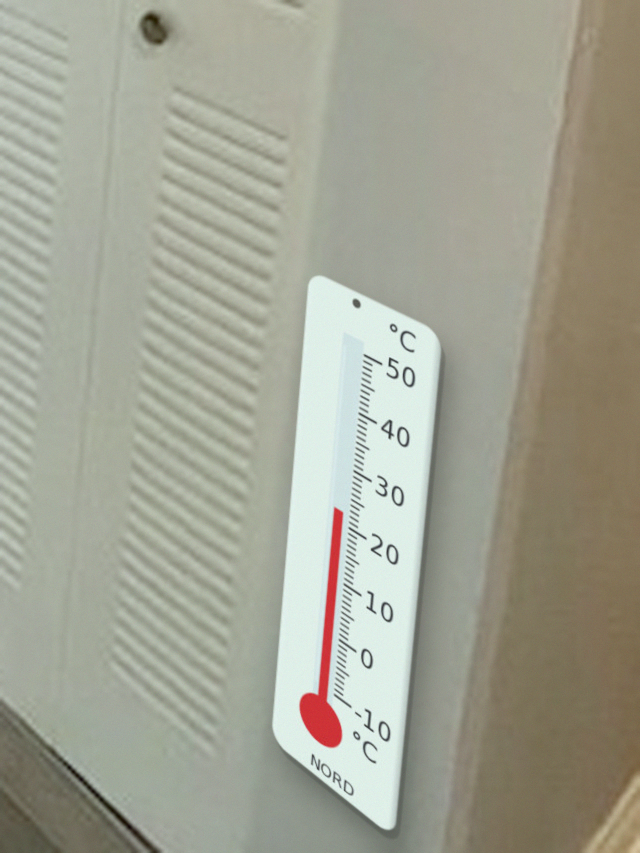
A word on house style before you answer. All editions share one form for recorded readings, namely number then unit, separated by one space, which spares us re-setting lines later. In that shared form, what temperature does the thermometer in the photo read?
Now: 22 °C
